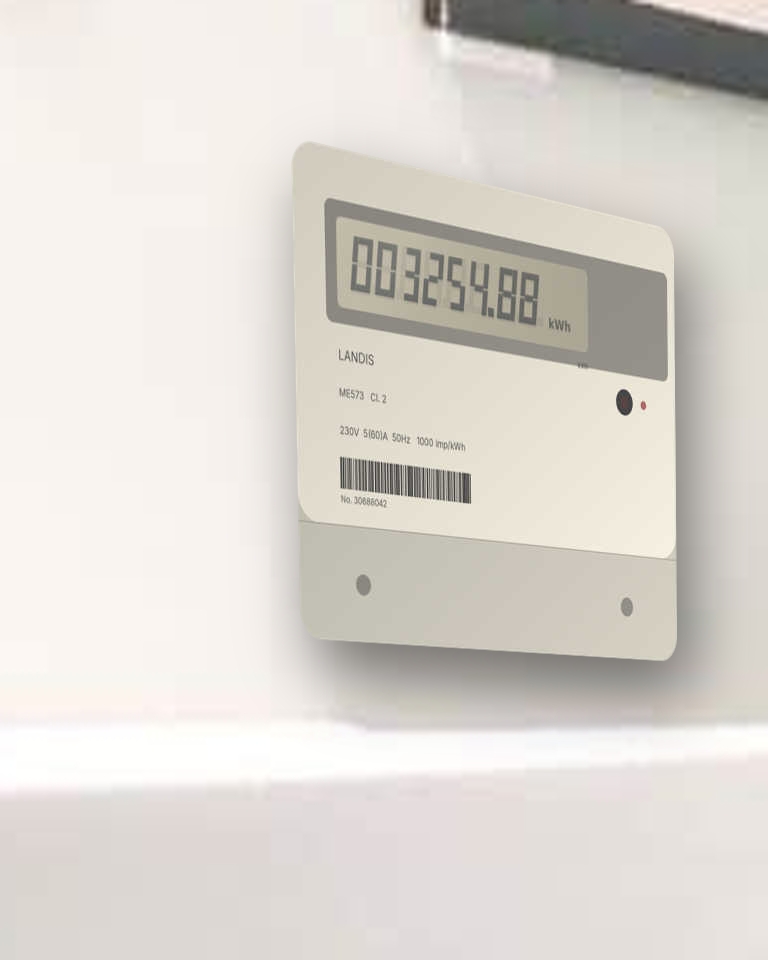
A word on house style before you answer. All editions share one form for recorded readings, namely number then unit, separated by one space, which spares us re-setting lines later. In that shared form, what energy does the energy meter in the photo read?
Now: 3254.88 kWh
